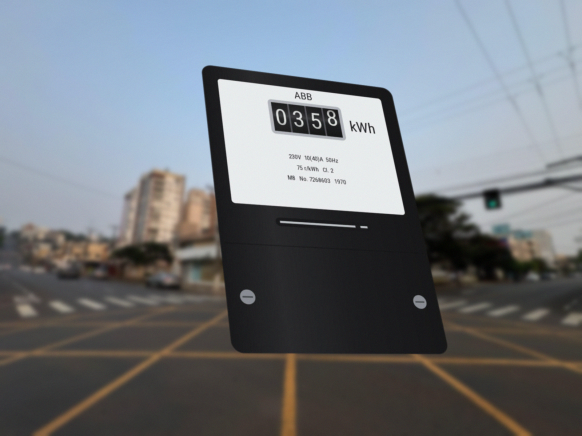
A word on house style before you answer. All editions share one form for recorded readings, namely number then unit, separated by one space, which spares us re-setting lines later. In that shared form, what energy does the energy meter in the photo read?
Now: 358 kWh
